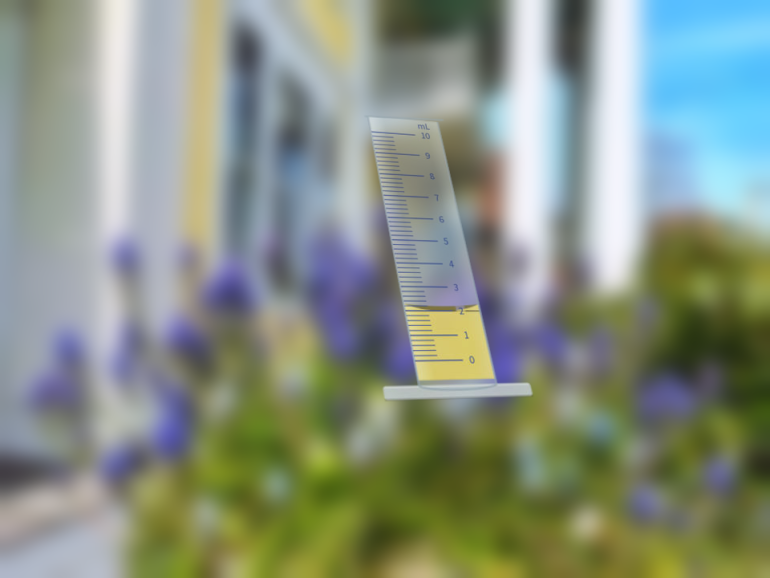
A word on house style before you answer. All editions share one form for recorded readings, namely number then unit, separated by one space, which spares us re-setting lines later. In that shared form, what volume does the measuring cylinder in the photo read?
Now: 2 mL
